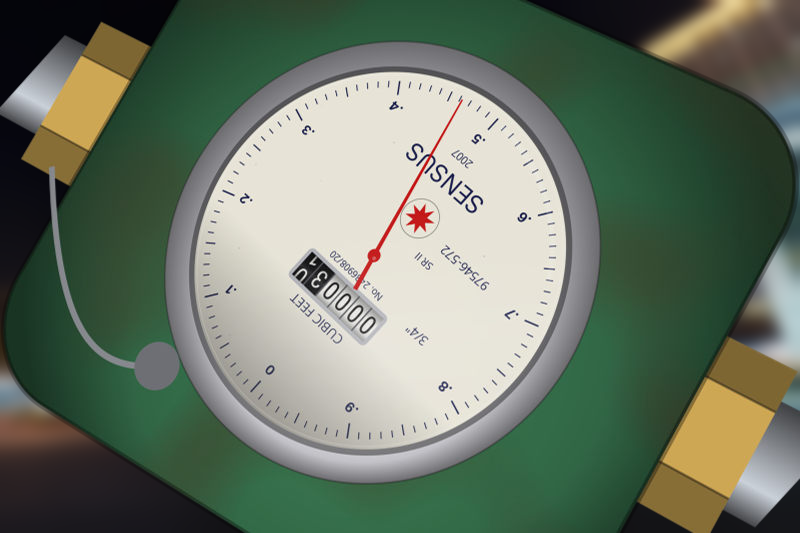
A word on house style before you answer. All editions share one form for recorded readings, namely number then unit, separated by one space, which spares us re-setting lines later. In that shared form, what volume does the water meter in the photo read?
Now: 30.46 ft³
